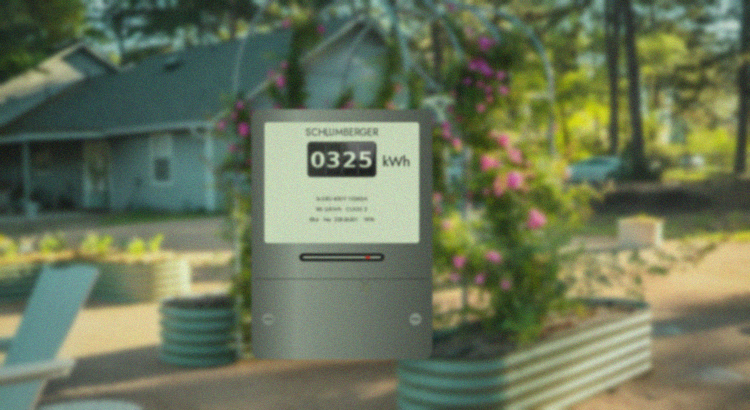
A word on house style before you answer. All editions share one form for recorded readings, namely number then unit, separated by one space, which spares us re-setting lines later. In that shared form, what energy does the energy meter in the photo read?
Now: 325 kWh
